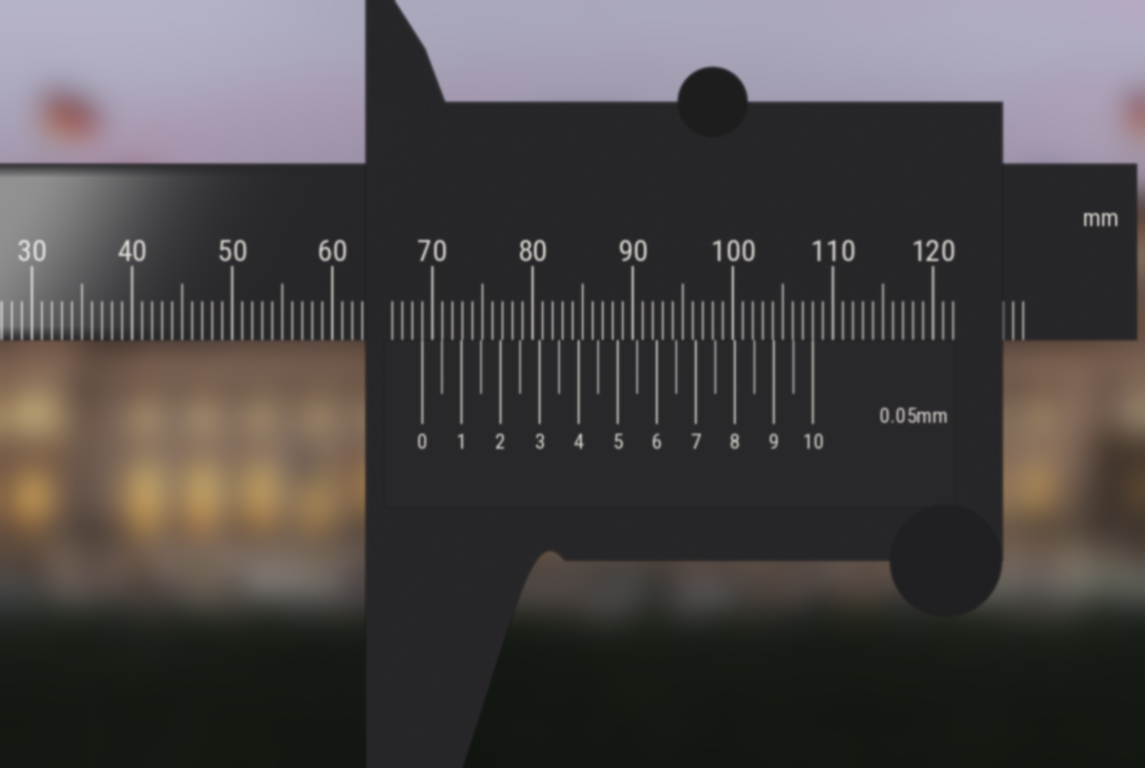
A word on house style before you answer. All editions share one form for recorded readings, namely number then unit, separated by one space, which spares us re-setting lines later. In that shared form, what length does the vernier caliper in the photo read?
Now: 69.0 mm
